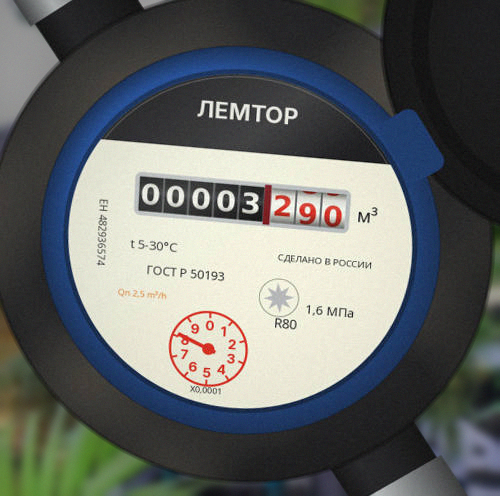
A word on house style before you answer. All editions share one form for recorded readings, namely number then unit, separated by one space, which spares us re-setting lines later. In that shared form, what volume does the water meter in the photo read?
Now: 3.2898 m³
